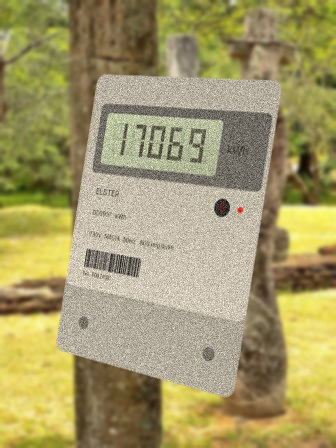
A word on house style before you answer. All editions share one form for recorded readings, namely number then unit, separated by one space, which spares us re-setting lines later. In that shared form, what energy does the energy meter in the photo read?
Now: 17069 kWh
